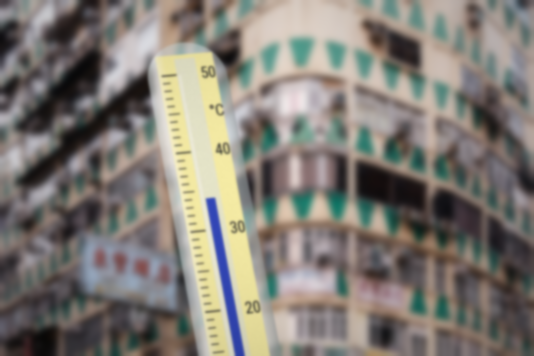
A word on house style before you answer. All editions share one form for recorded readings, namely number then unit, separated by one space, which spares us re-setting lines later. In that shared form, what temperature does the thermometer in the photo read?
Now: 34 °C
